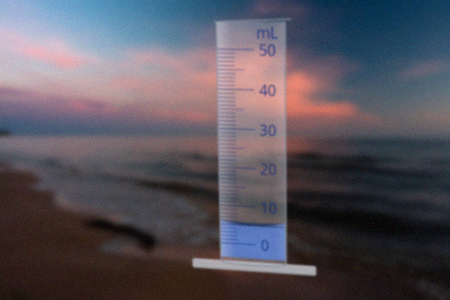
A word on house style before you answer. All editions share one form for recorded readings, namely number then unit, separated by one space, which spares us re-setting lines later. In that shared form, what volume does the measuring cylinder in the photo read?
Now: 5 mL
